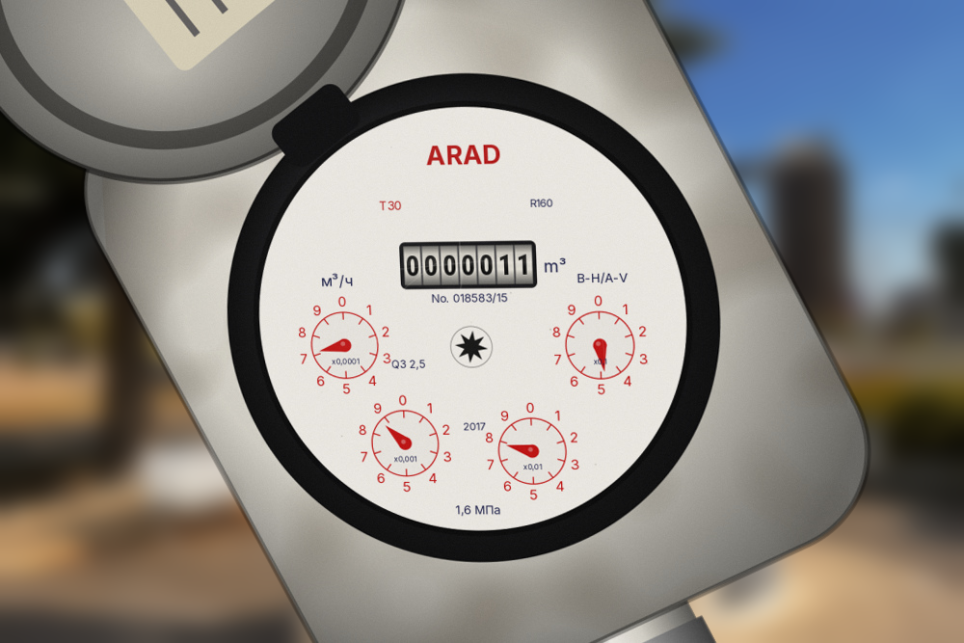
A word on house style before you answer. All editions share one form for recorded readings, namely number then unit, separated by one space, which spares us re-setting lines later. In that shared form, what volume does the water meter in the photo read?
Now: 11.4787 m³
